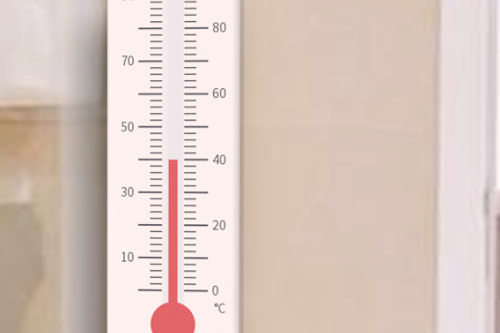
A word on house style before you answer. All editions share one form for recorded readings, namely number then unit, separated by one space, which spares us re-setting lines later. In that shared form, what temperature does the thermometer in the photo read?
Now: 40 °C
